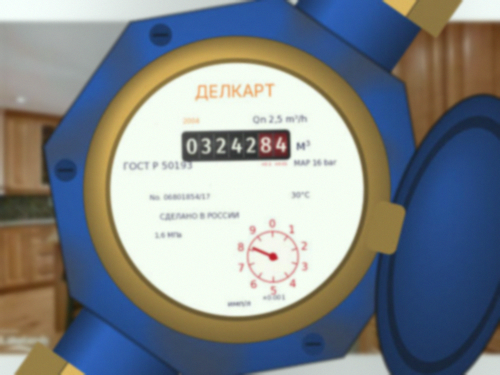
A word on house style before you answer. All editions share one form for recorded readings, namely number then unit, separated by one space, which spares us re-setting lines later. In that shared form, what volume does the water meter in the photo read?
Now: 3242.848 m³
